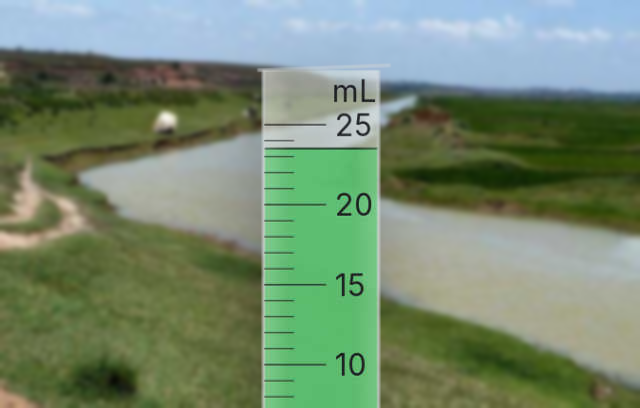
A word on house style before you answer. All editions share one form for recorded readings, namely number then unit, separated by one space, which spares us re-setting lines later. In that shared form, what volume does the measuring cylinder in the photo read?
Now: 23.5 mL
